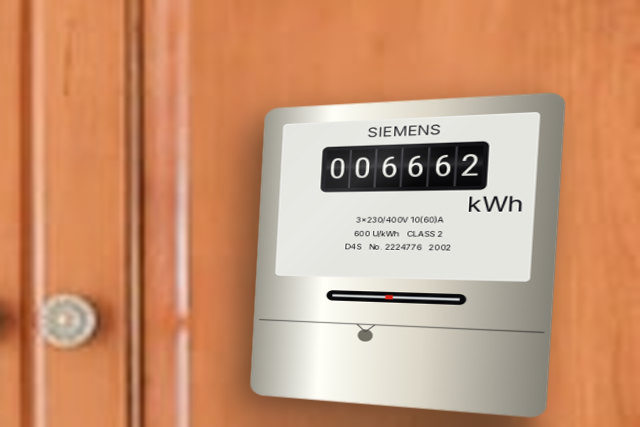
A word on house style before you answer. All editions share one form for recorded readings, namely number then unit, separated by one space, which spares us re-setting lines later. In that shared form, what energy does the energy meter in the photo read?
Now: 6662 kWh
